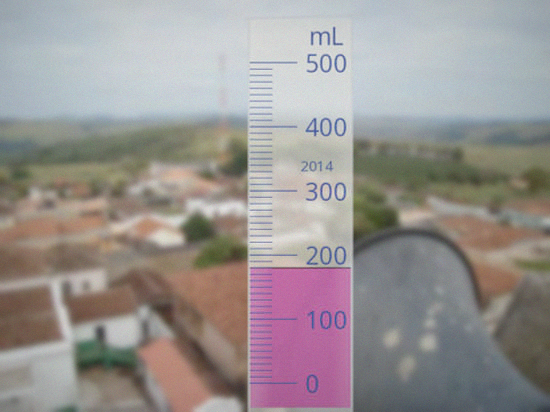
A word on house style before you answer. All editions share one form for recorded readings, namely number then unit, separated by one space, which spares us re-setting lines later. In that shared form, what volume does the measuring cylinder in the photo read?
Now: 180 mL
